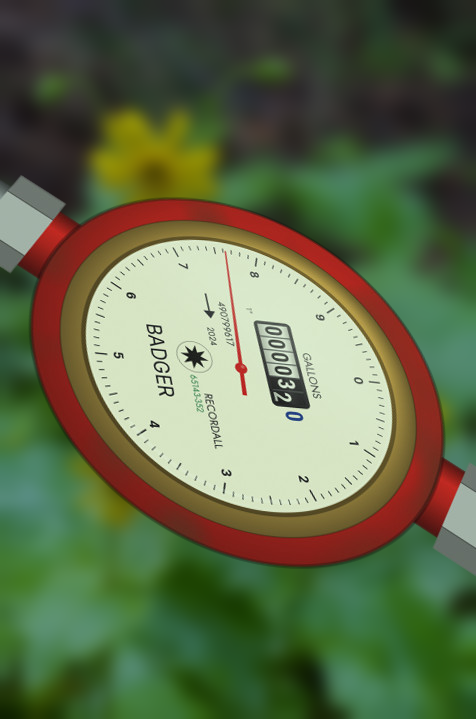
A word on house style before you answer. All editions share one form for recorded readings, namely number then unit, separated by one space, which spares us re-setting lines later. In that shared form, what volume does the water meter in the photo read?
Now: 317.6 gal
